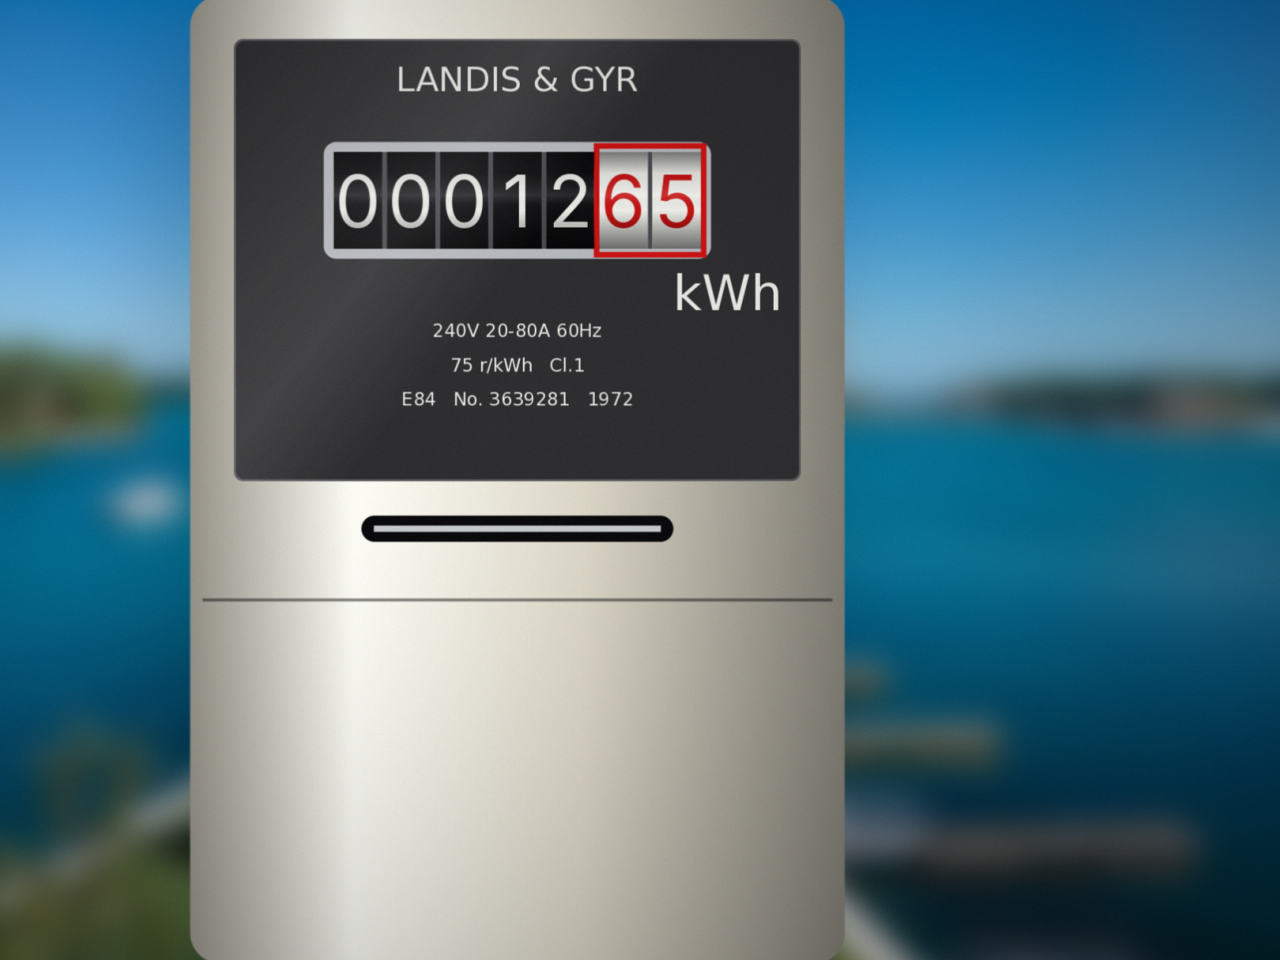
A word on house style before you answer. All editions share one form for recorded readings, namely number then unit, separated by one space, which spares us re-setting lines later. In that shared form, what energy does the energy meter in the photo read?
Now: 12.65 kWh
